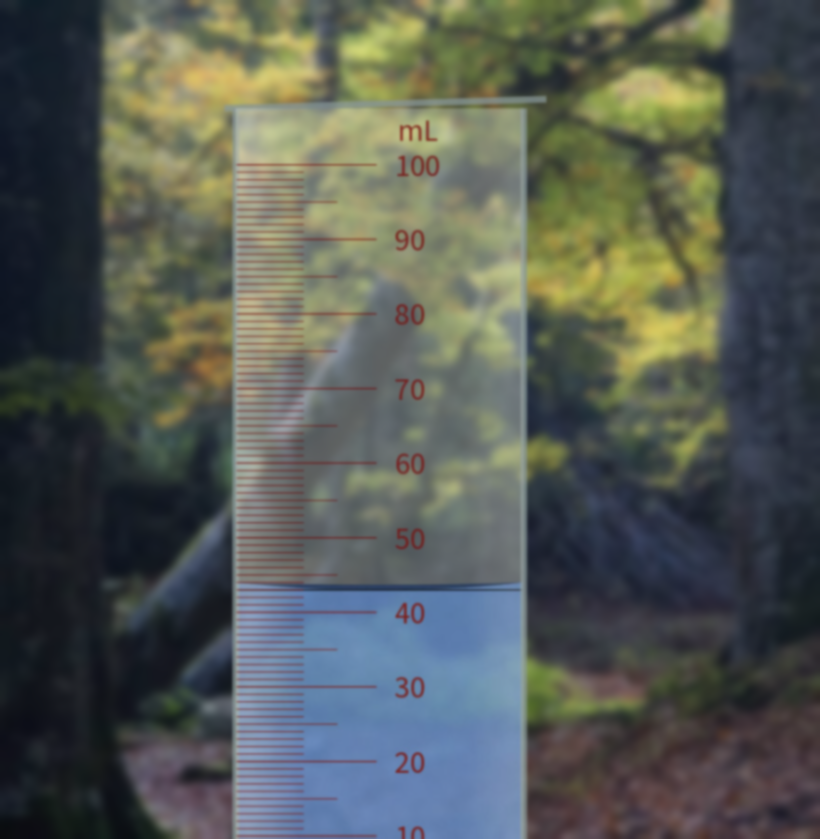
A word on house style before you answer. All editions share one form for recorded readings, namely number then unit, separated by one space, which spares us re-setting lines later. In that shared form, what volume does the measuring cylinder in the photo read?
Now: 43 mL
